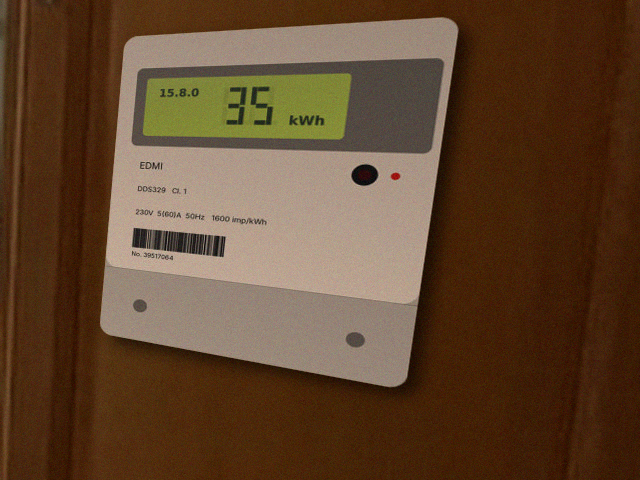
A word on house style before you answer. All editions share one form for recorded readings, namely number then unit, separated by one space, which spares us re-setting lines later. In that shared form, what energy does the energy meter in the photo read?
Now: 35 kWh
